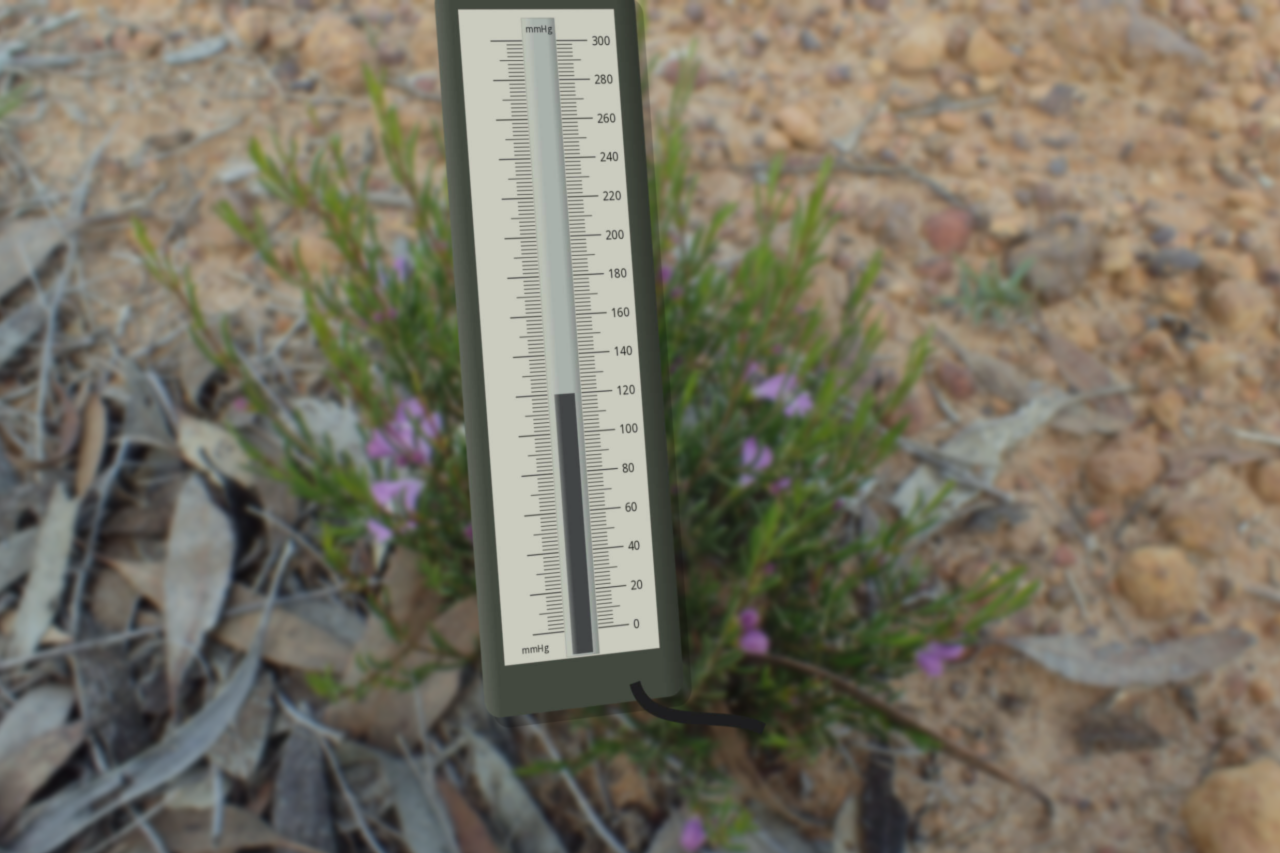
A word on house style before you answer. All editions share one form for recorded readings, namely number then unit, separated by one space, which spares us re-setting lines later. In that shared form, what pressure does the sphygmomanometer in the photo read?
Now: 120 mmHg
